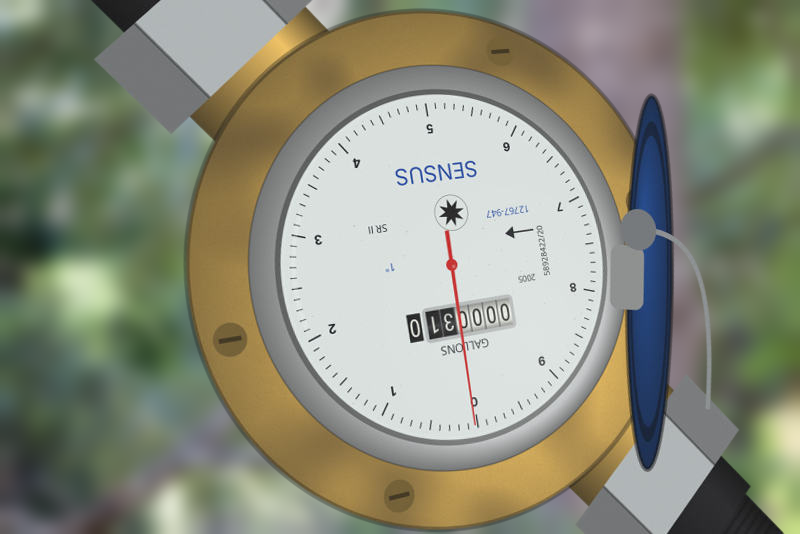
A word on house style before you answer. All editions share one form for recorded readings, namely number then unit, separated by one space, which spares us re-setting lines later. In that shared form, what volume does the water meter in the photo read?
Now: 310.0 gal
